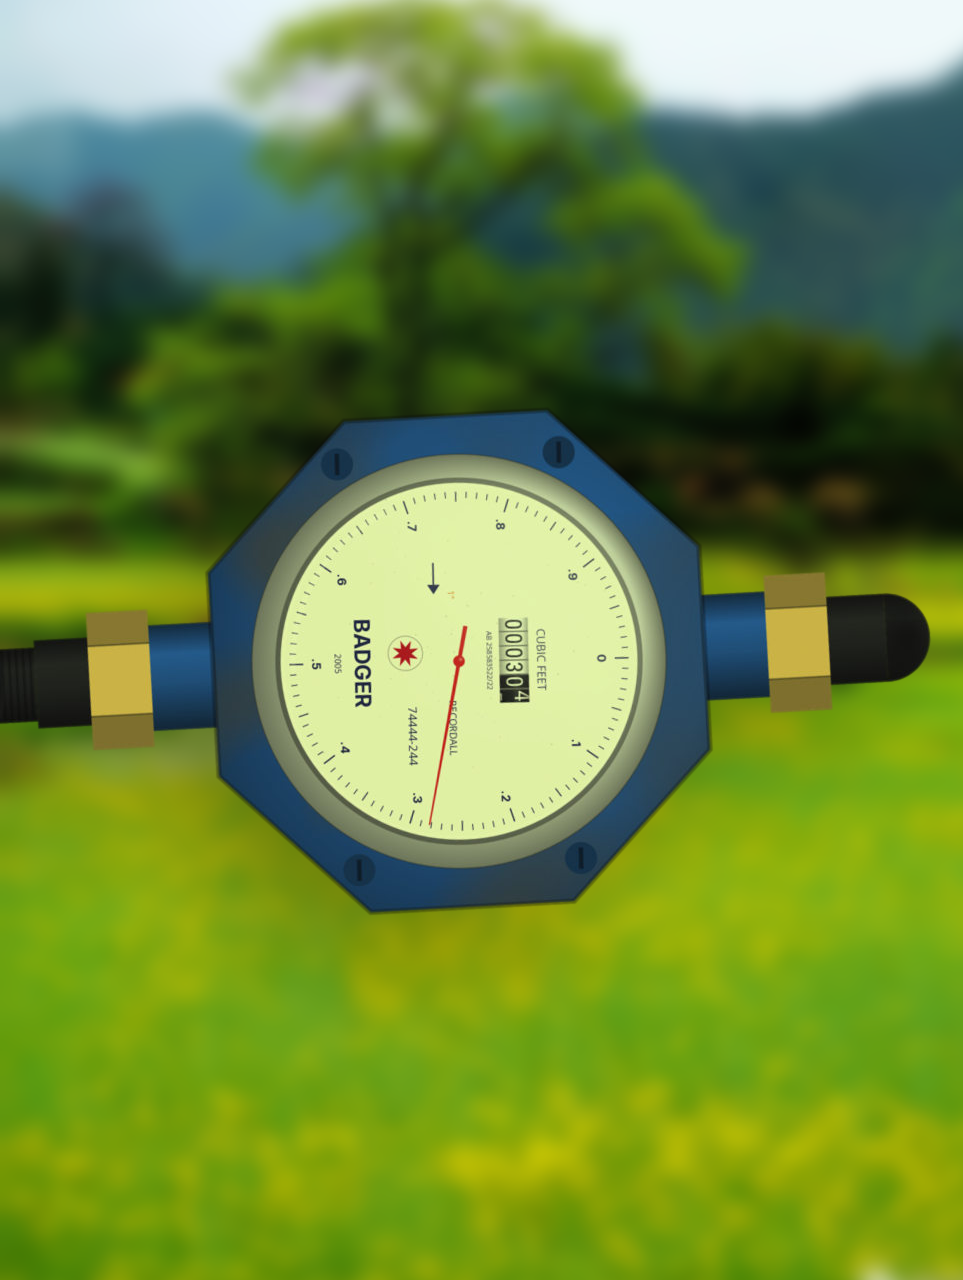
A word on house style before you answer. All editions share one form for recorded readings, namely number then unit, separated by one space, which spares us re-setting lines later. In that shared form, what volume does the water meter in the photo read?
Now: 304.28 ft³
